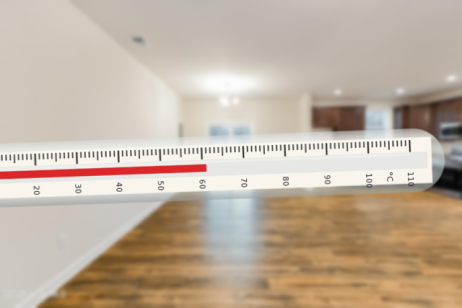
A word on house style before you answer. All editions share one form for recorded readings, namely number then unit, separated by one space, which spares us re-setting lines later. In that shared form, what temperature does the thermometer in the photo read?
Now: 61 °C
